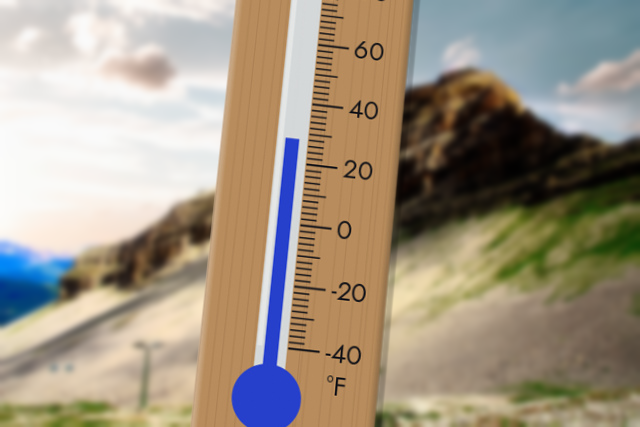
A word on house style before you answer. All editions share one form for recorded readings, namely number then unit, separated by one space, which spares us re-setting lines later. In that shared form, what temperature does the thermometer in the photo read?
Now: 28 °F
